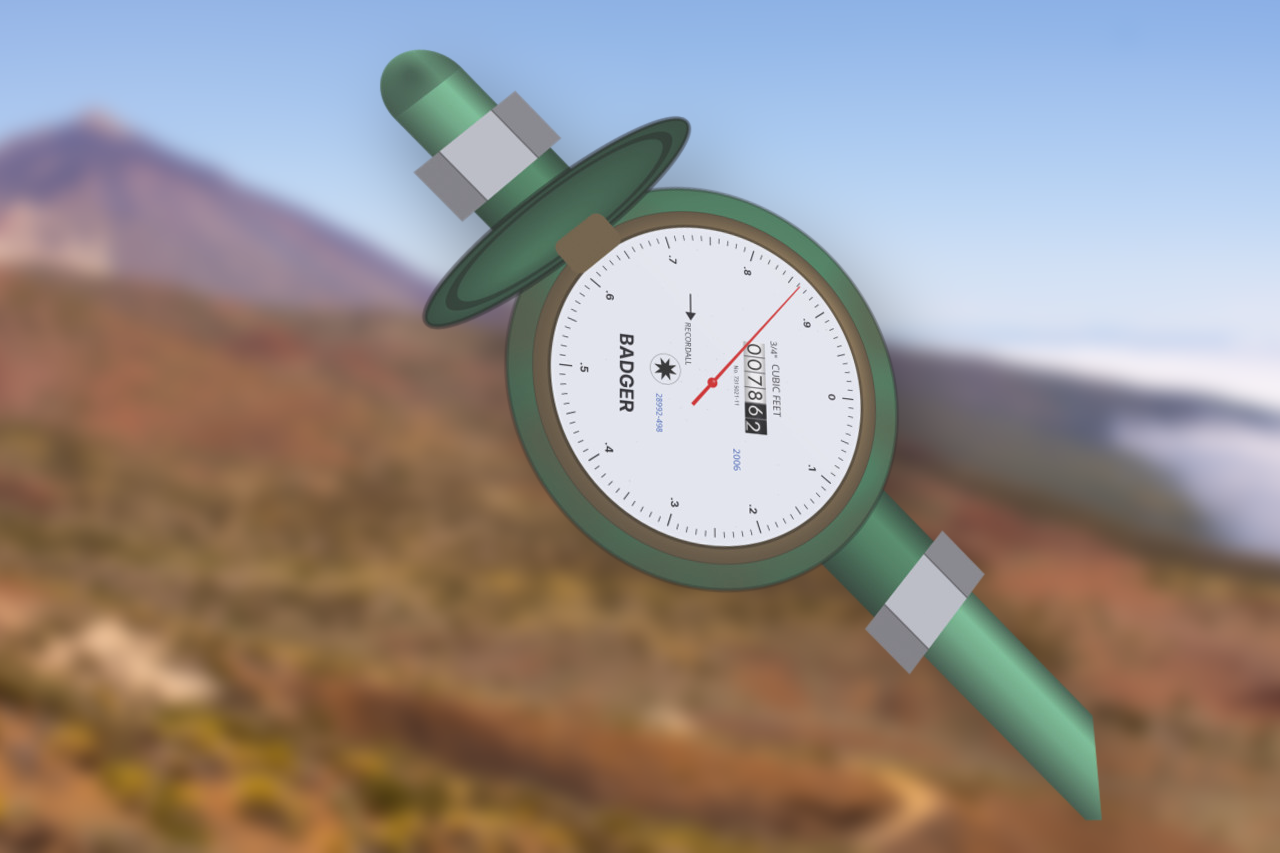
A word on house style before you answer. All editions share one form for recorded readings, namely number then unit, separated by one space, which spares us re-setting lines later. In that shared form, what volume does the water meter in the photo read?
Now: 7861.86 ft³
